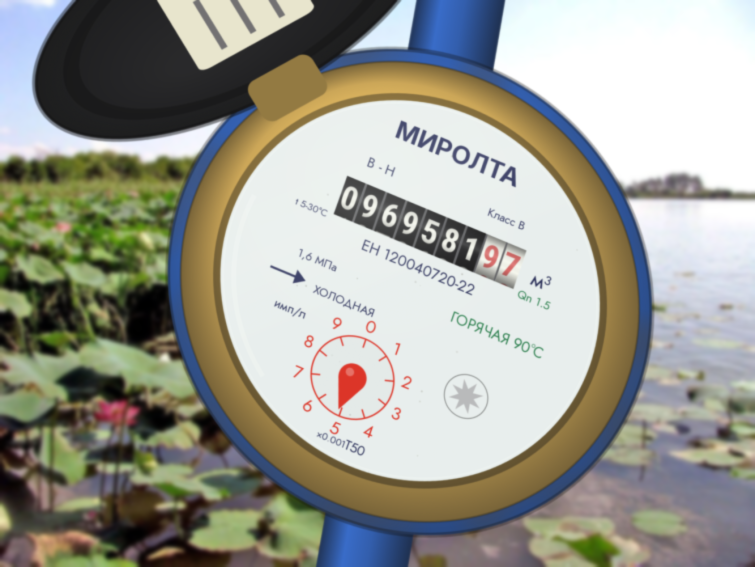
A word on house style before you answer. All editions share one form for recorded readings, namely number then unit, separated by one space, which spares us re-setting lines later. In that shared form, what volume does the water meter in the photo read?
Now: 969581.975 m³
